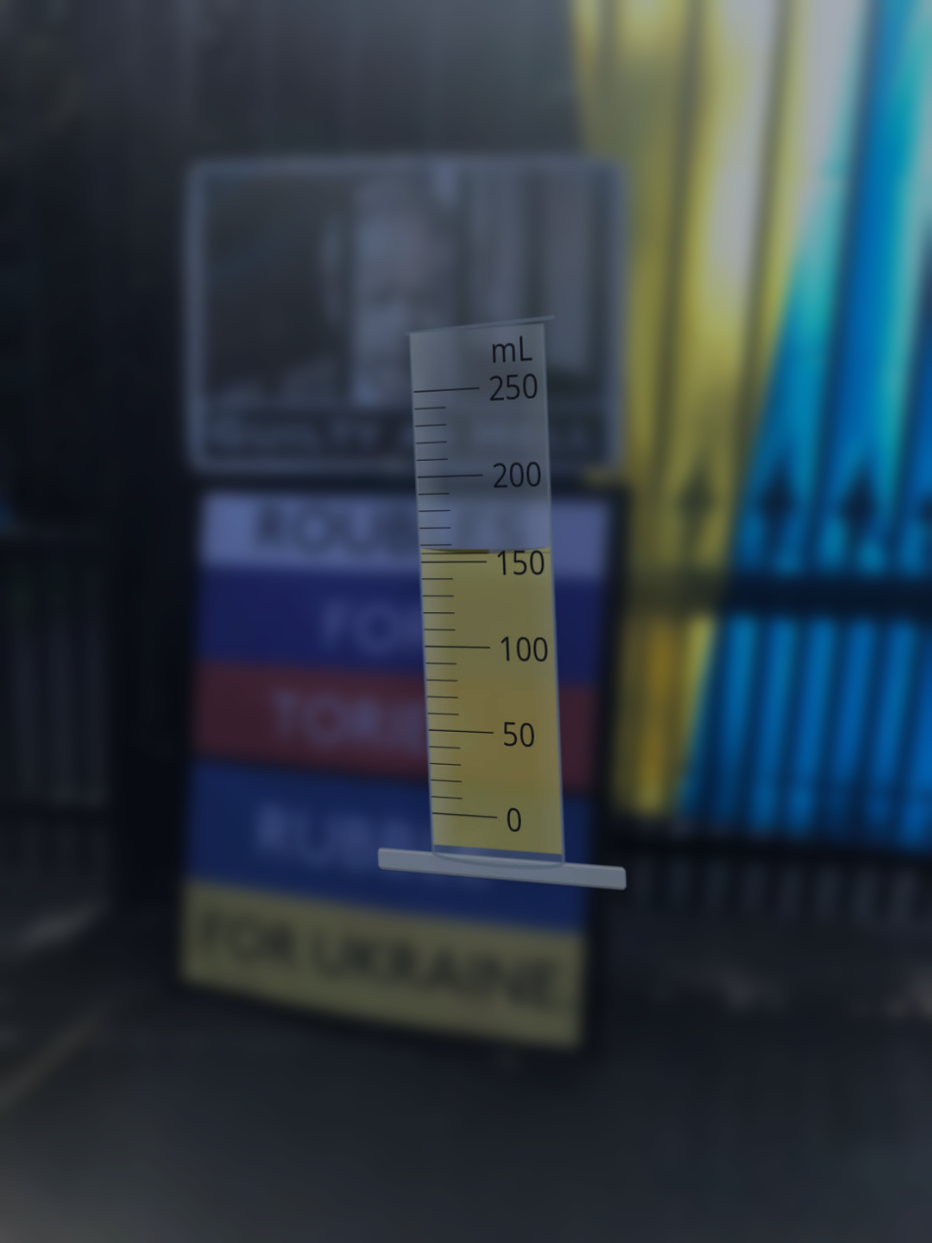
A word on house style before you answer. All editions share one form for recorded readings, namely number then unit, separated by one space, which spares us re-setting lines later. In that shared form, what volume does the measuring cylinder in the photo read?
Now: 155 mL
